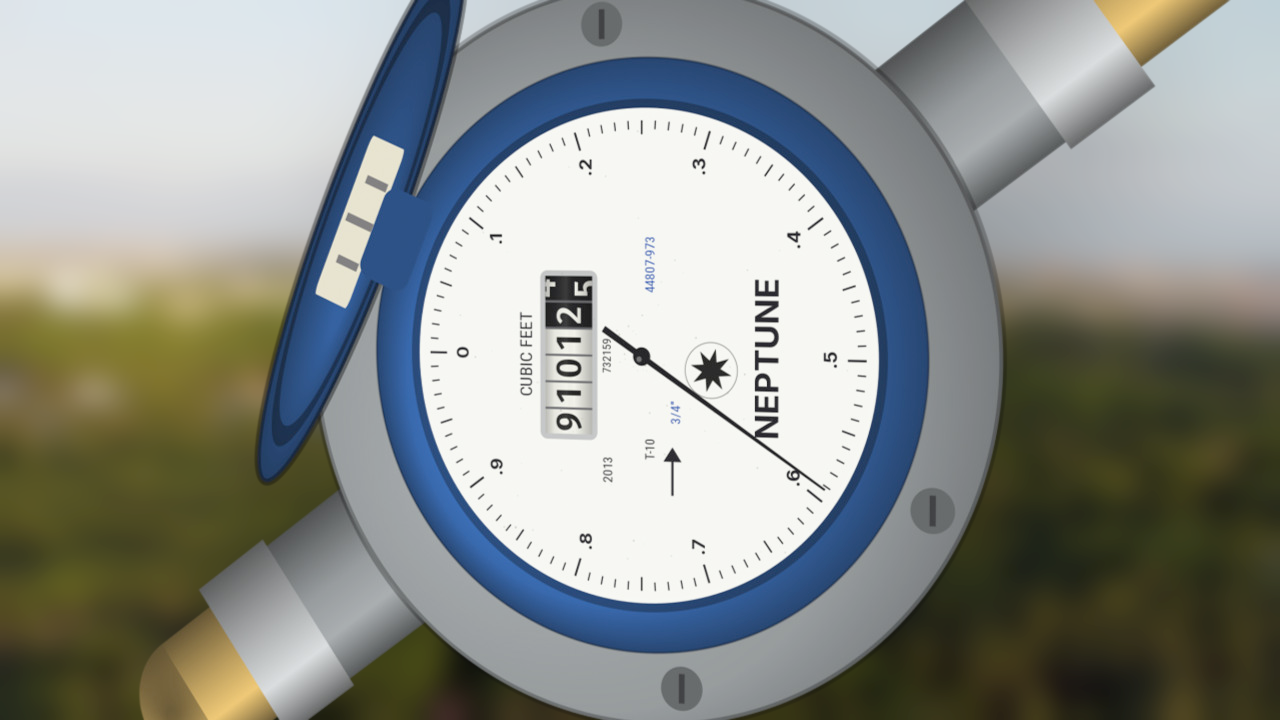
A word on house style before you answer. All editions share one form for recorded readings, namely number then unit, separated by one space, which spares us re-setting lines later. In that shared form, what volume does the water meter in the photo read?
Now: 910124.59 ft³
